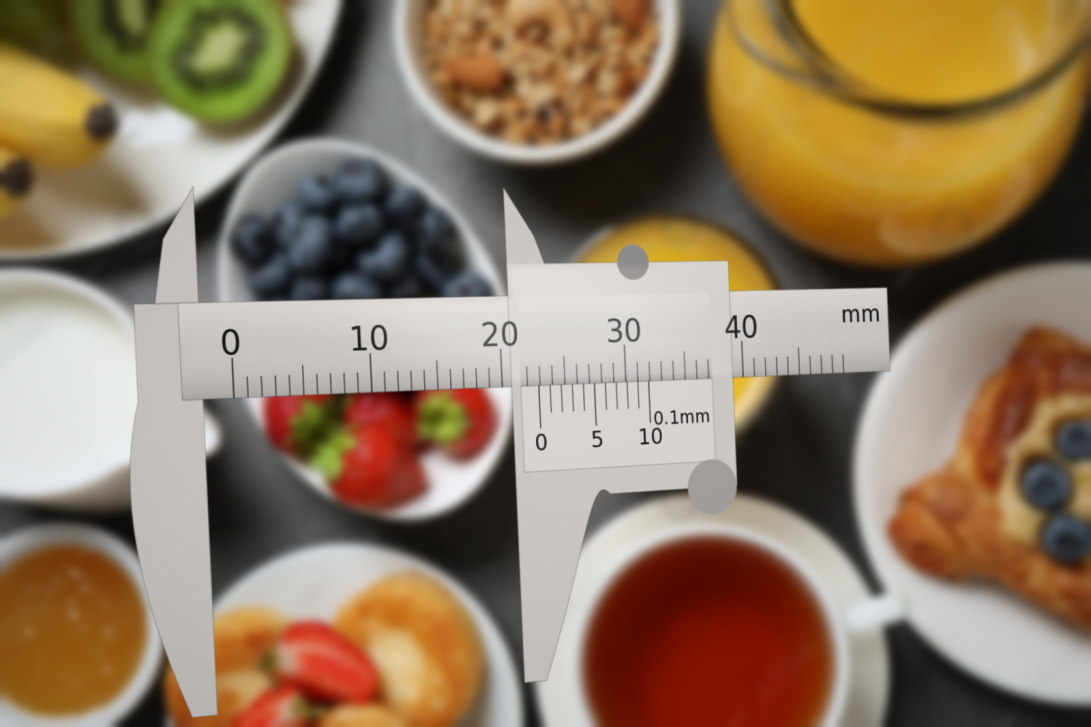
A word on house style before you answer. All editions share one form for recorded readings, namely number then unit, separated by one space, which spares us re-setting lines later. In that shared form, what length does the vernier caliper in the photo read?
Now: 22.9 mm
